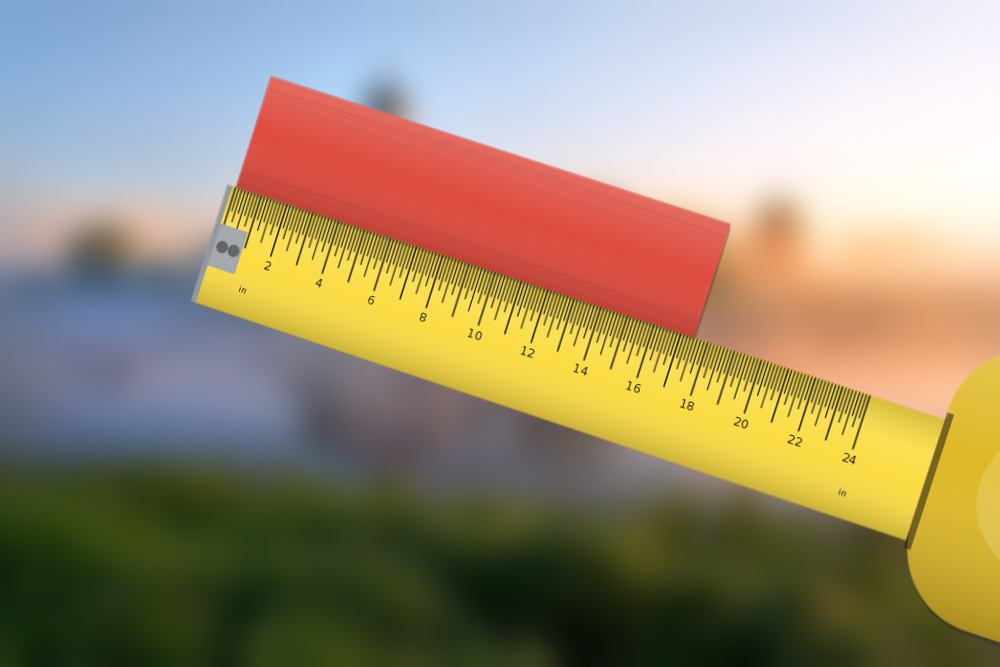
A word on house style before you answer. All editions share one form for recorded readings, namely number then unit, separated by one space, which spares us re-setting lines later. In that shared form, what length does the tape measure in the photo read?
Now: 17.5 in
